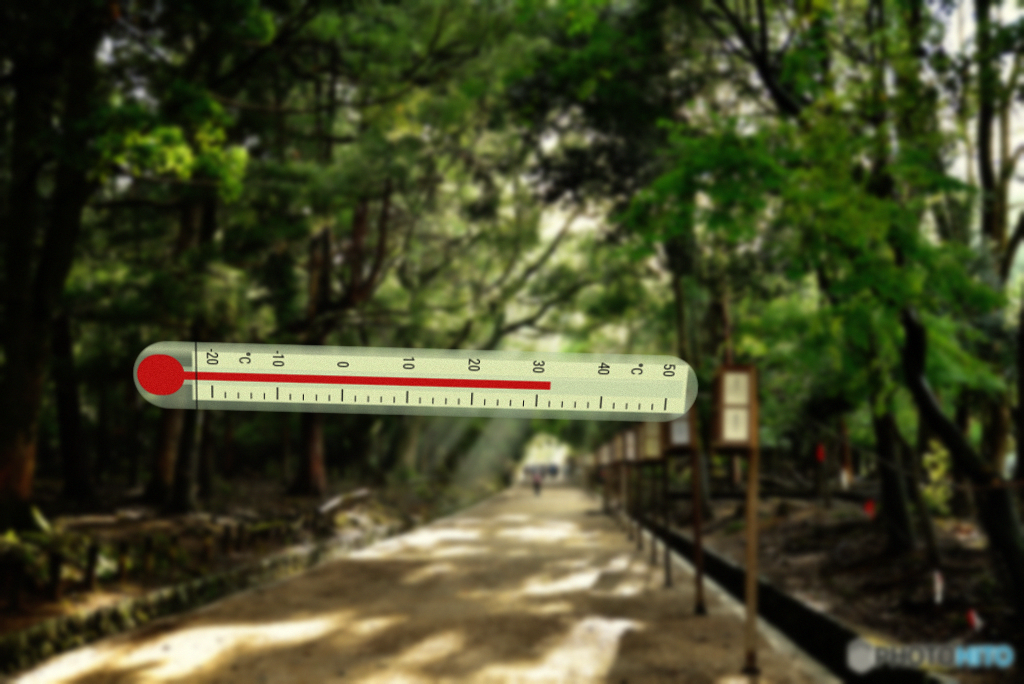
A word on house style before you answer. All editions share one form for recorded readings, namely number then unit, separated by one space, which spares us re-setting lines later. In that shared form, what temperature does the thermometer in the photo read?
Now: 32 °C
